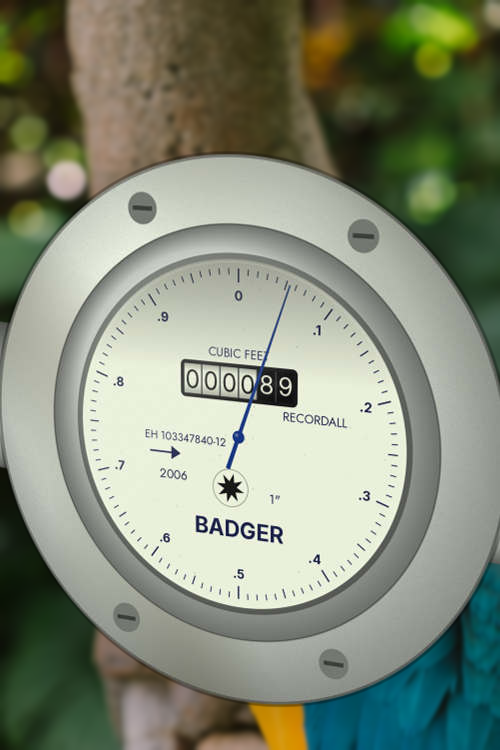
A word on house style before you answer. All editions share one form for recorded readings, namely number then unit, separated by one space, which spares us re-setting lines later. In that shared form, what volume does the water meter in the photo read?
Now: 89.05 ft³
